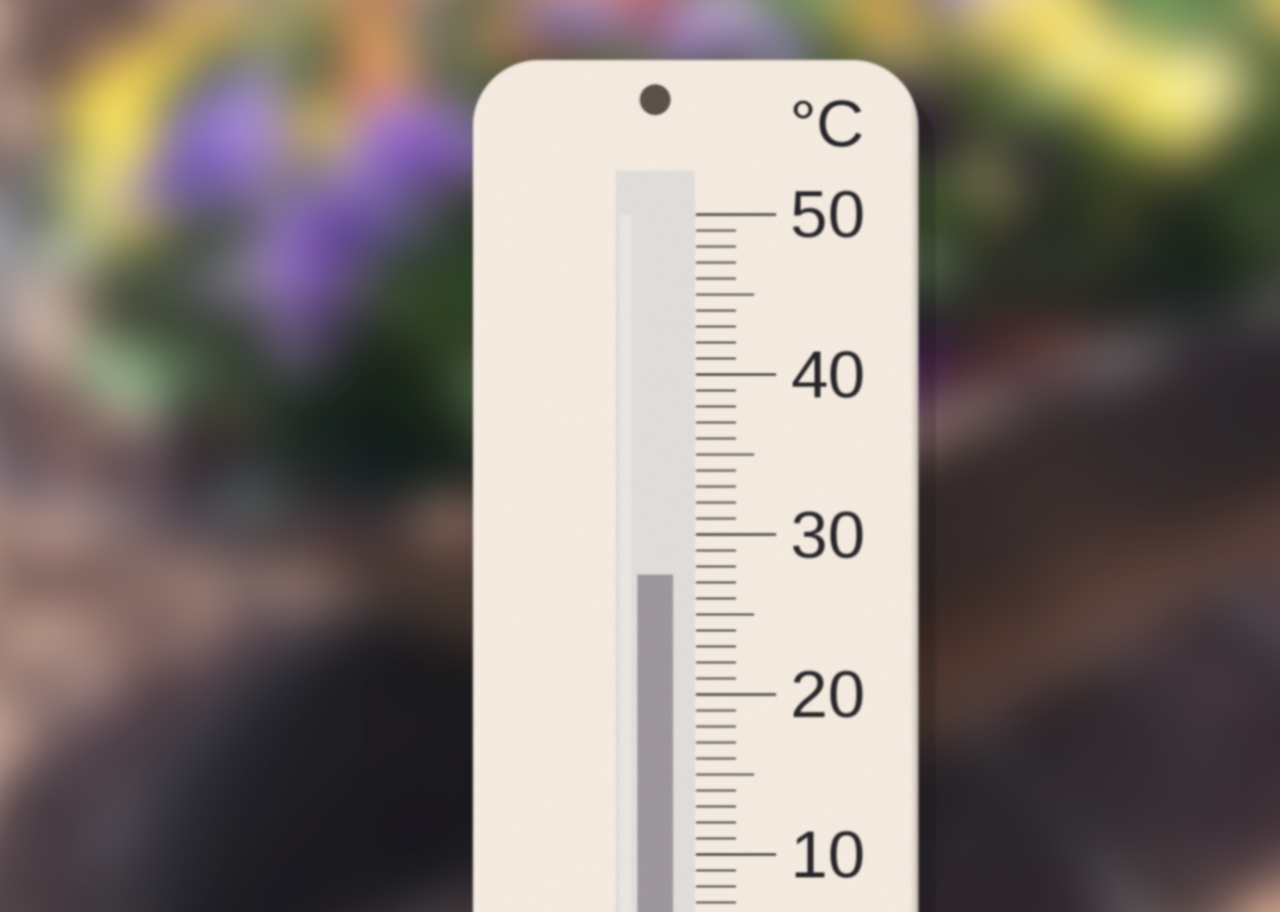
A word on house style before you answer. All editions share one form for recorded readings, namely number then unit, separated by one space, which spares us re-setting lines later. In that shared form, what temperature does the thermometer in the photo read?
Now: 27.5 °C
